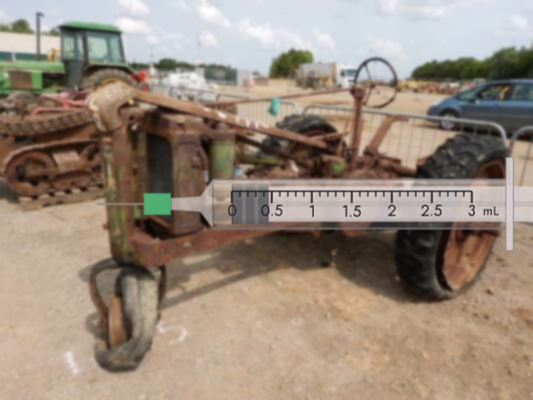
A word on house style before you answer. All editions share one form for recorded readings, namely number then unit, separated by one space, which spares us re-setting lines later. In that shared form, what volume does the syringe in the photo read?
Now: 0 mL
